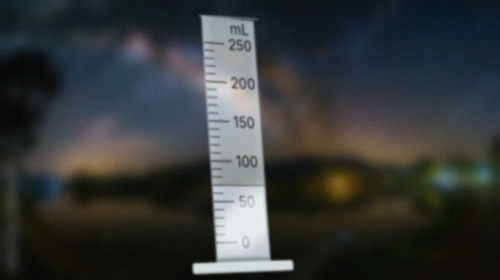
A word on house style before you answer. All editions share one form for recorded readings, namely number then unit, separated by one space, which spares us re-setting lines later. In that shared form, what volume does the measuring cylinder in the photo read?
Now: 70 mL
